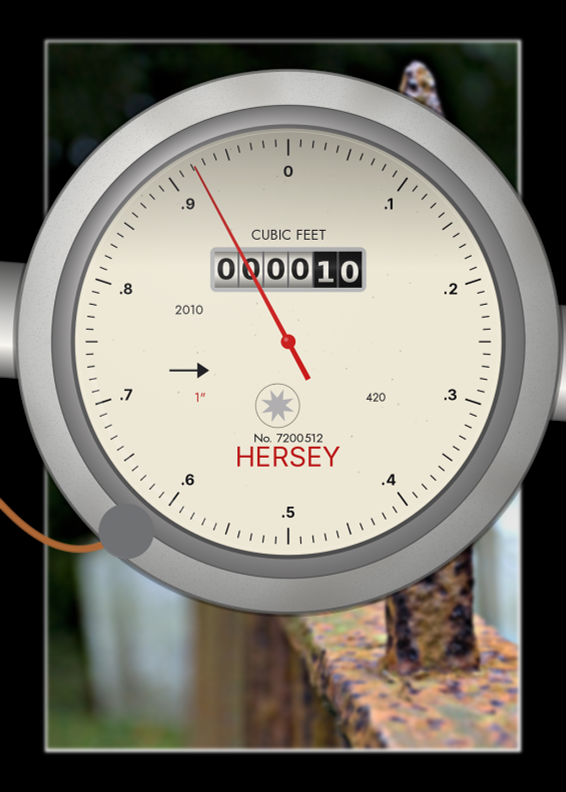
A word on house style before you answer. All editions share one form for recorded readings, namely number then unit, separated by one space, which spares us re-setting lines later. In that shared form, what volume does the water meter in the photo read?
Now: 9.92 ft³
